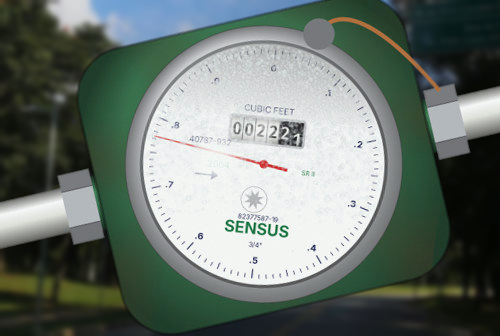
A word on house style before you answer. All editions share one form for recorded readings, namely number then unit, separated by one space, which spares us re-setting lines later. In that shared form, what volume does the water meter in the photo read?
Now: 2220.77 ft³
